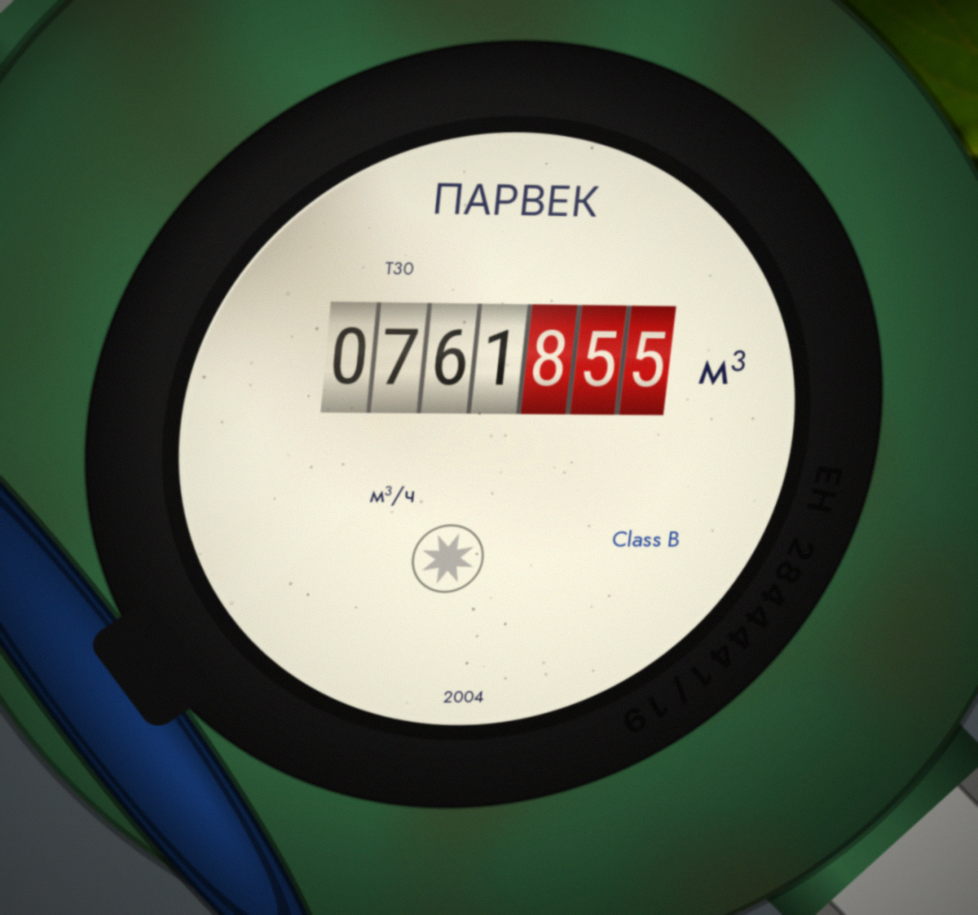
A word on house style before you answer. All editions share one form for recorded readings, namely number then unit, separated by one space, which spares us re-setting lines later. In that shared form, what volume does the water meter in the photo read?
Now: 761.855 m³
